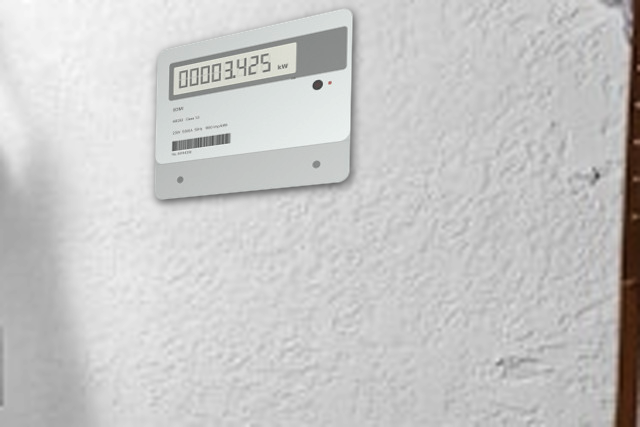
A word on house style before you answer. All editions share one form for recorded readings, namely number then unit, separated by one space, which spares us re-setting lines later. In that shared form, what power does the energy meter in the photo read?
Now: 3.425 kW
